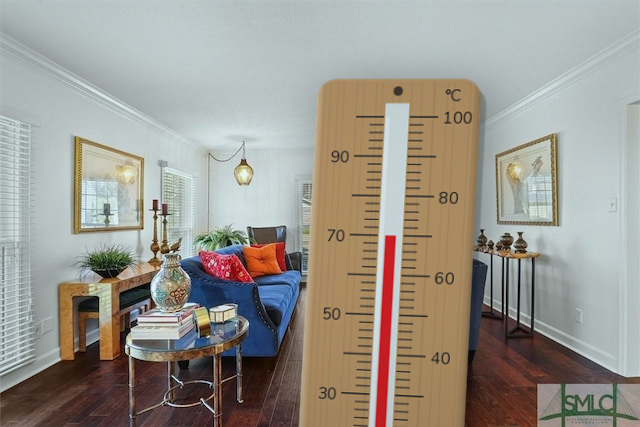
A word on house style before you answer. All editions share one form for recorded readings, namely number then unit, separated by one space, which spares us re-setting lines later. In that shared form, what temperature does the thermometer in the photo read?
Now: 70 °C
